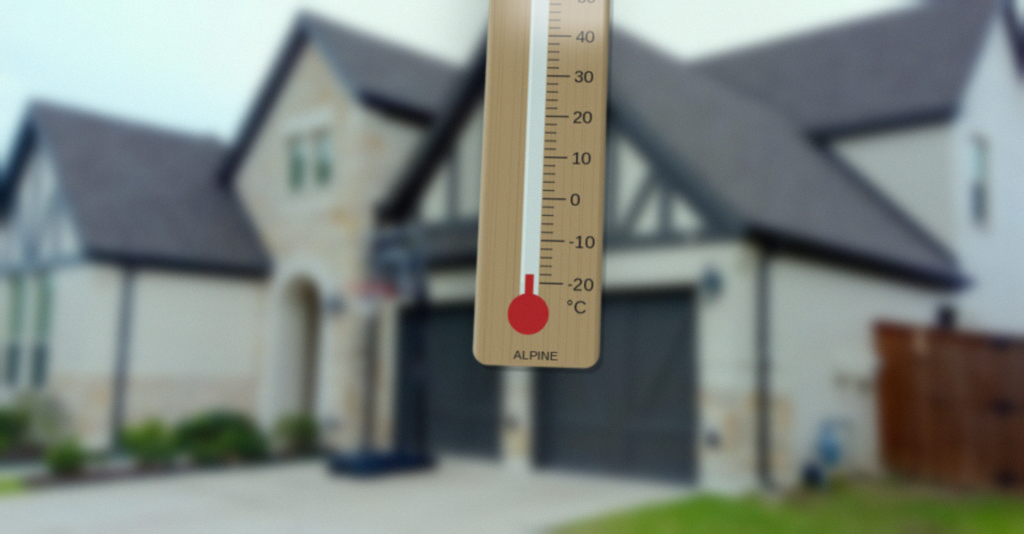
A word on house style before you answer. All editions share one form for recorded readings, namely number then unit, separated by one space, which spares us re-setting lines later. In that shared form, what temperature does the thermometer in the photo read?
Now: -18 °C
